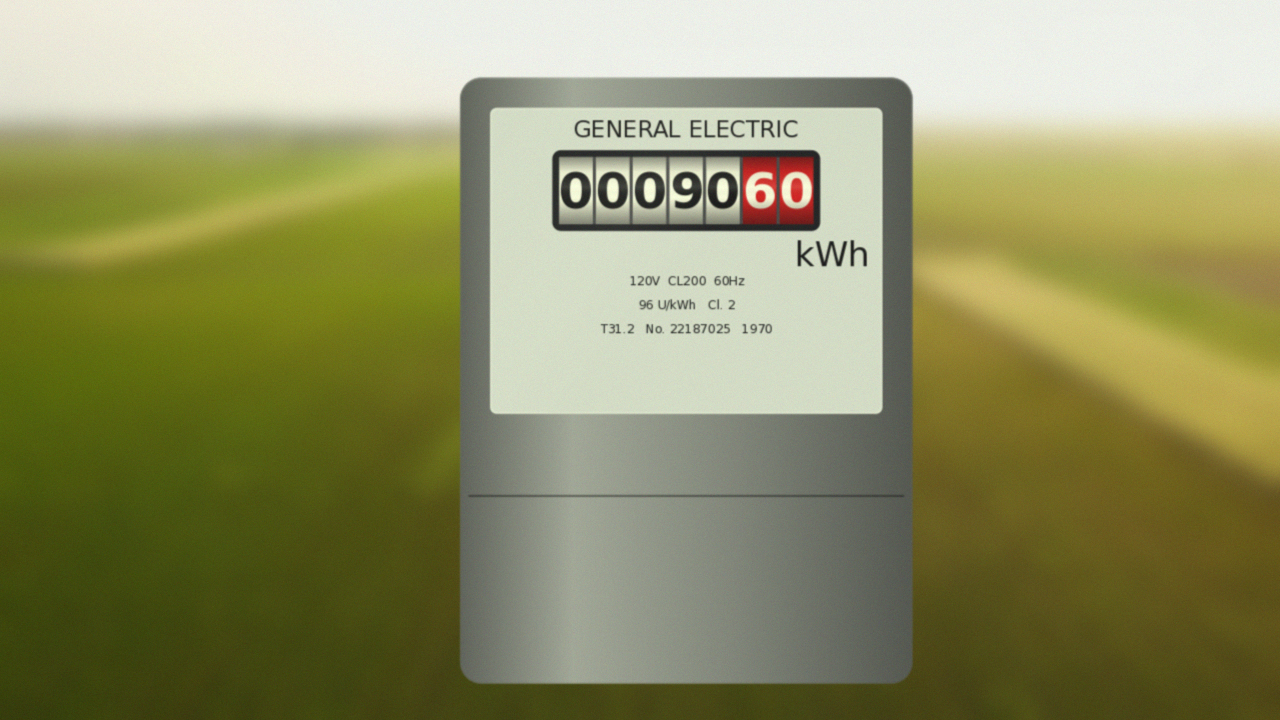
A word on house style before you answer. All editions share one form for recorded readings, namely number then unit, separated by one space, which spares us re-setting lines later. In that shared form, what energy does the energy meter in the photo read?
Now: 90.60 kWh
